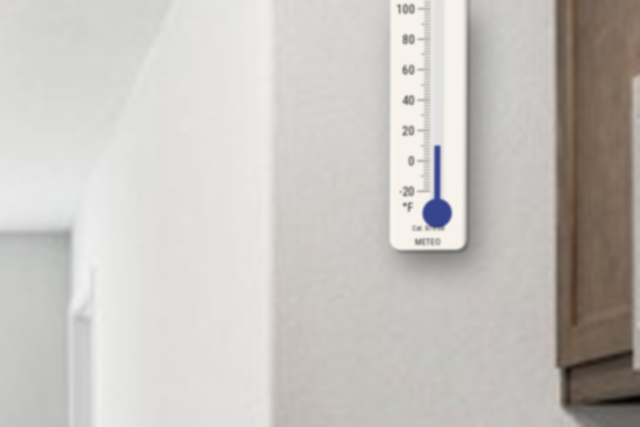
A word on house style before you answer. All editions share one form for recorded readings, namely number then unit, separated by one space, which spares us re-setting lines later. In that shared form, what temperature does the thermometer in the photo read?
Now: 10 °F
